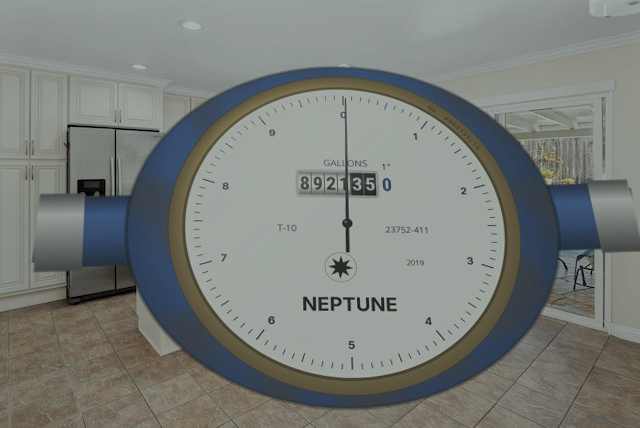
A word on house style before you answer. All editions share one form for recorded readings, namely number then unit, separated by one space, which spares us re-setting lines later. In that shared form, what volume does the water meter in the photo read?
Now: 8921350.0 gal
